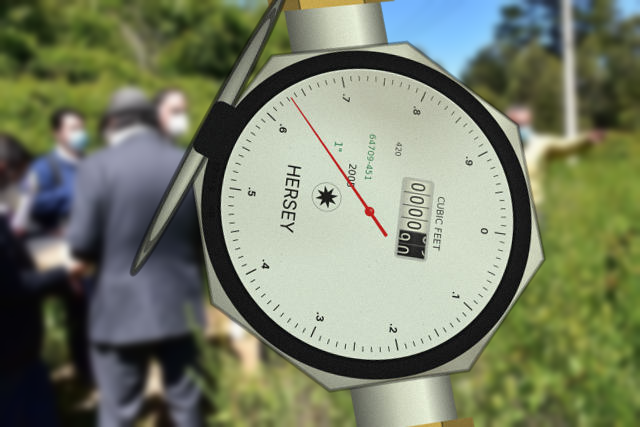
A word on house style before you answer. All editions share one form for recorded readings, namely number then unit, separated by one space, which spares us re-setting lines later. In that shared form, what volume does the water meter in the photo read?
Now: 89.63 ft³
